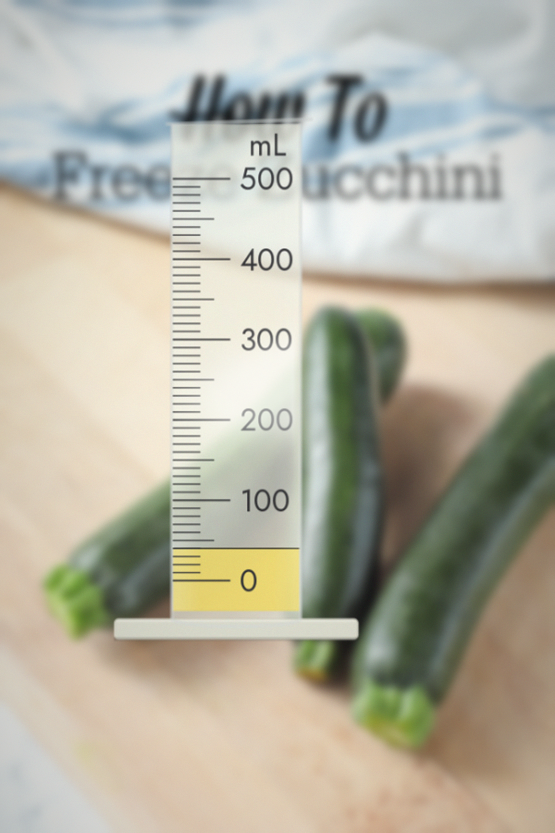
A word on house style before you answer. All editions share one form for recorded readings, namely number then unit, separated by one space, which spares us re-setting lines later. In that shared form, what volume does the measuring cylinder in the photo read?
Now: 40 mL
